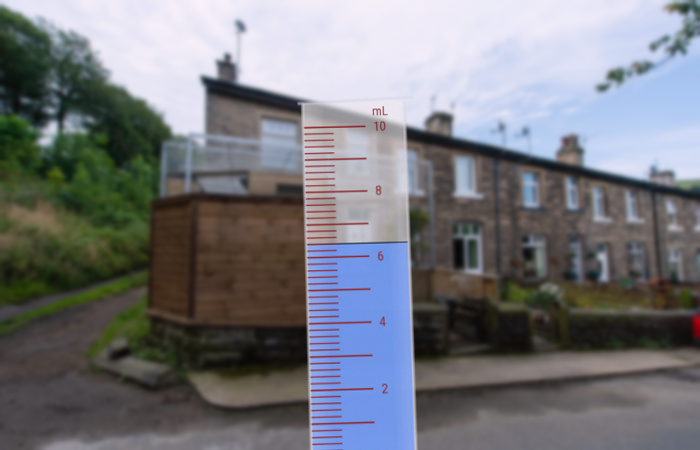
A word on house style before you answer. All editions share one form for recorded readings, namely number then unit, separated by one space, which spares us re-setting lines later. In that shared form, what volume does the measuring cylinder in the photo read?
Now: 6.4 mL
